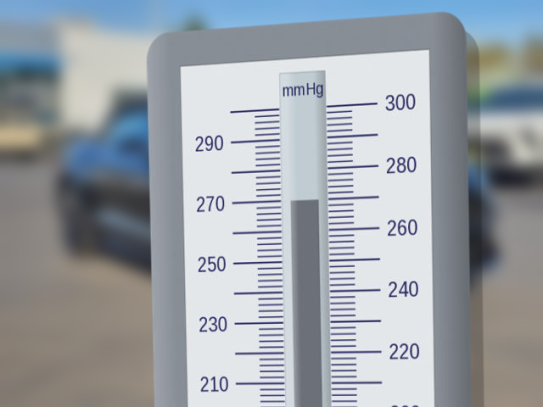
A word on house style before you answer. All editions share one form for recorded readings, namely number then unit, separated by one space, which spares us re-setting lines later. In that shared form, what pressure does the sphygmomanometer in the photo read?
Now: 270 mmHg
